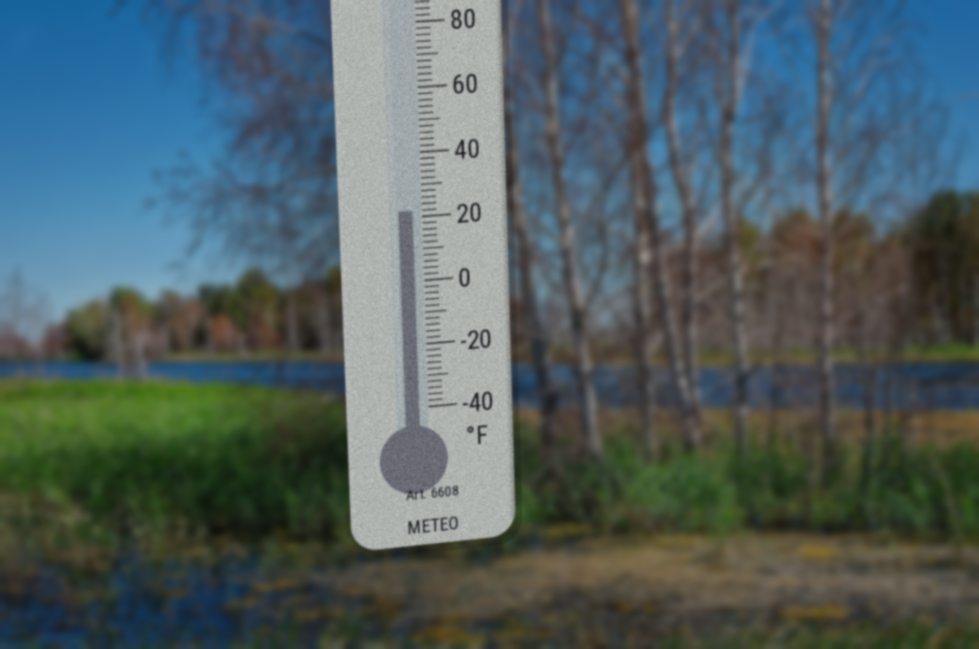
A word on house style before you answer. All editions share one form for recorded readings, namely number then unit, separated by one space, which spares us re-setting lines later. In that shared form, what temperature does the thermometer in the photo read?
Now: 22 °F
